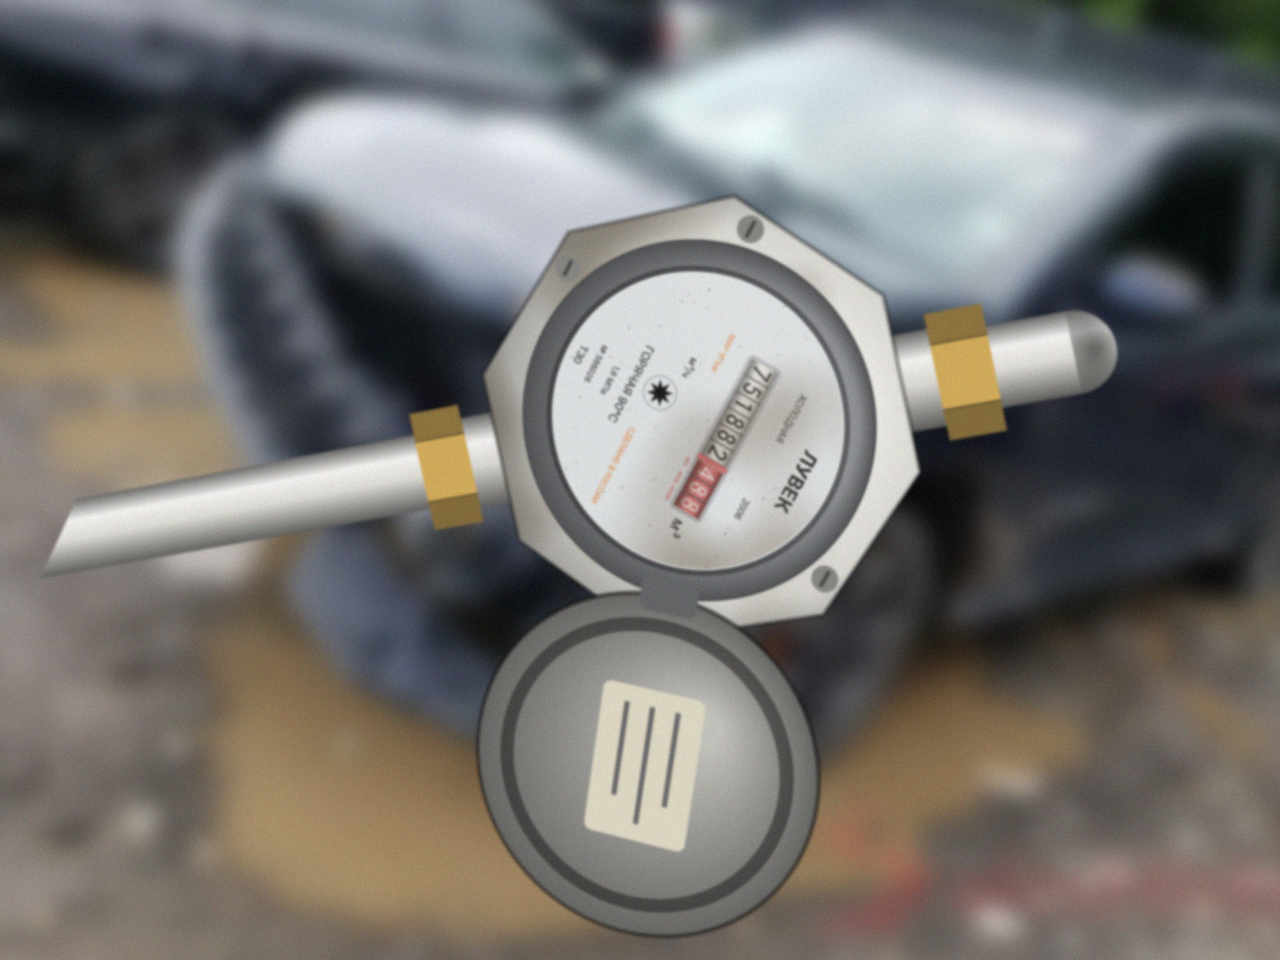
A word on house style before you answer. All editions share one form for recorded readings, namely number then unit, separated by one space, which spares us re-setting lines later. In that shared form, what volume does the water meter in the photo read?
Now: 751882.488 m³
